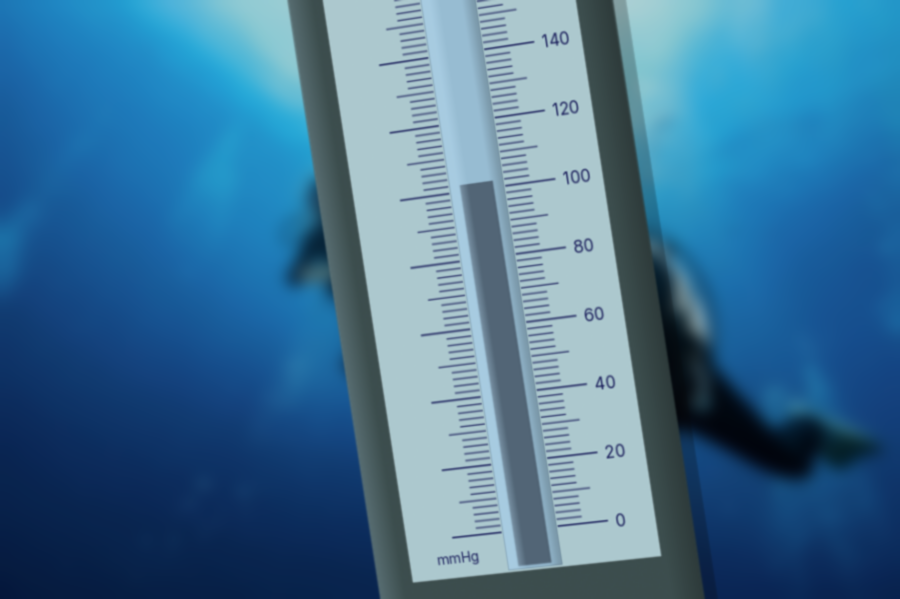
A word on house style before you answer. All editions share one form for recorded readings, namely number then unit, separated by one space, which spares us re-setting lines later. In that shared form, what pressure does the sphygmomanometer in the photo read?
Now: 102 mmHg
